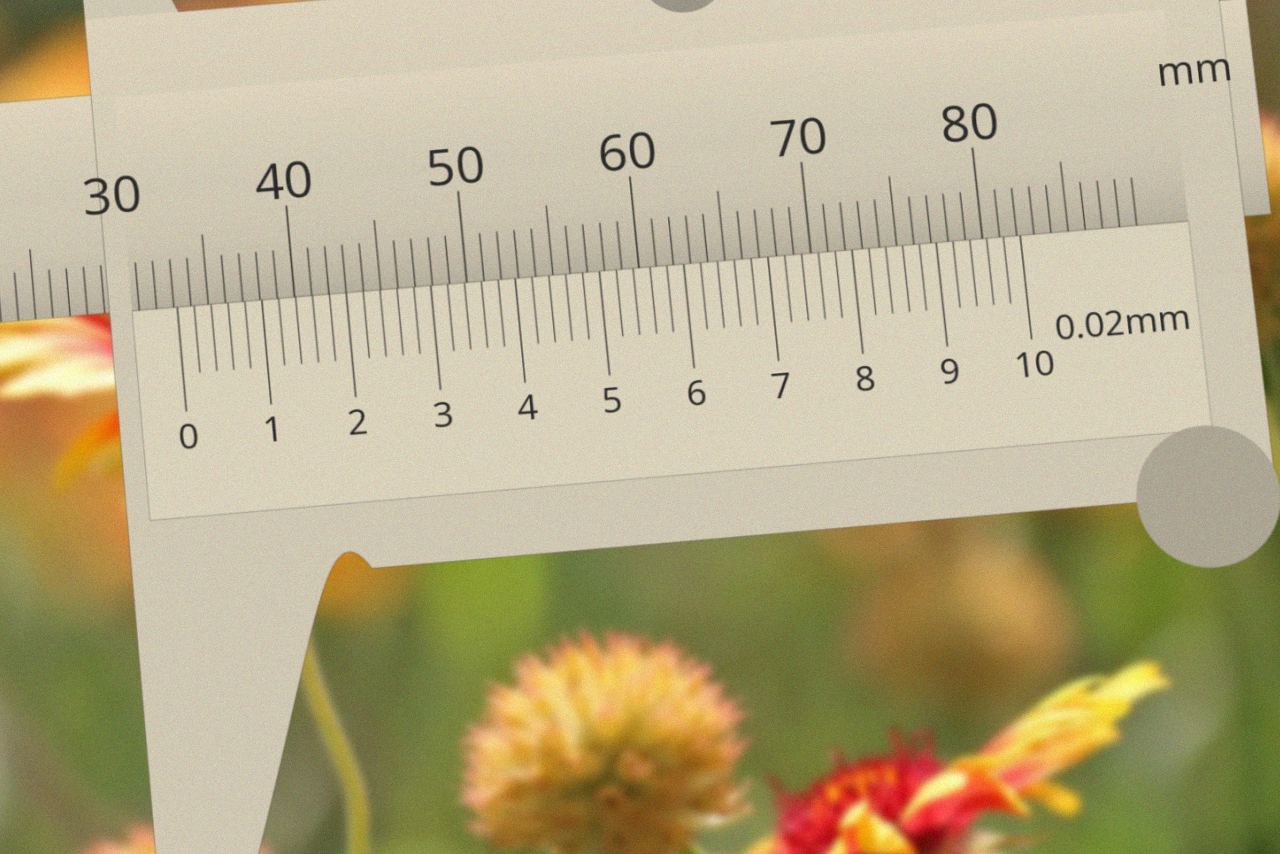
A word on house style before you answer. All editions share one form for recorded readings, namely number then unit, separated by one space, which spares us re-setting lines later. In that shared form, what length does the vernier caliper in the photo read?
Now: 33.2 mm
